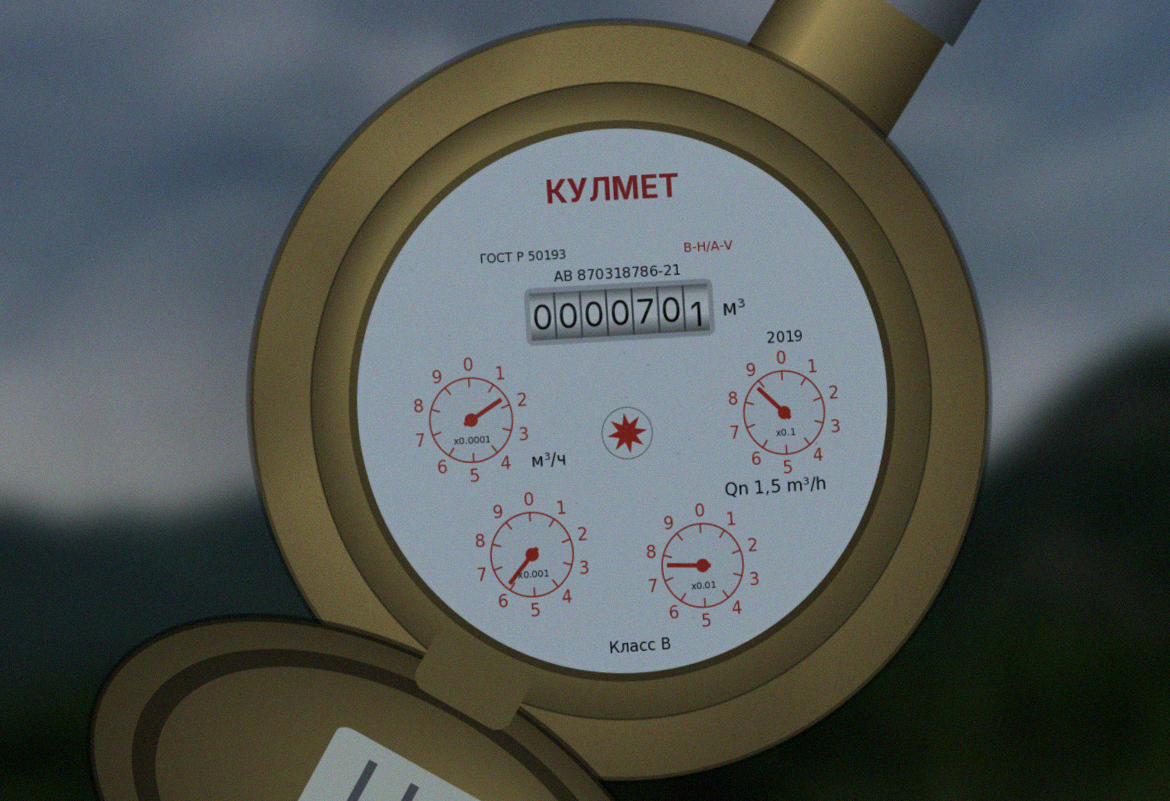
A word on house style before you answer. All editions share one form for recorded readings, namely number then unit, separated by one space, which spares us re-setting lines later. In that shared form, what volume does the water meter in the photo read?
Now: 700.8761 m³
